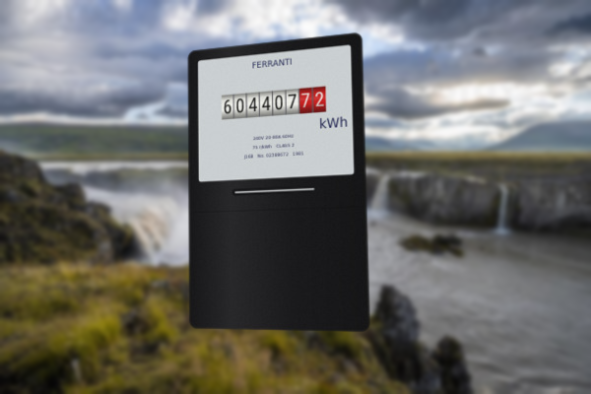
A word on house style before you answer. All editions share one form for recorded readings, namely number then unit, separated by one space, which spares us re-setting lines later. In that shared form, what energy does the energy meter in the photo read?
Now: 604407.72 kWh
